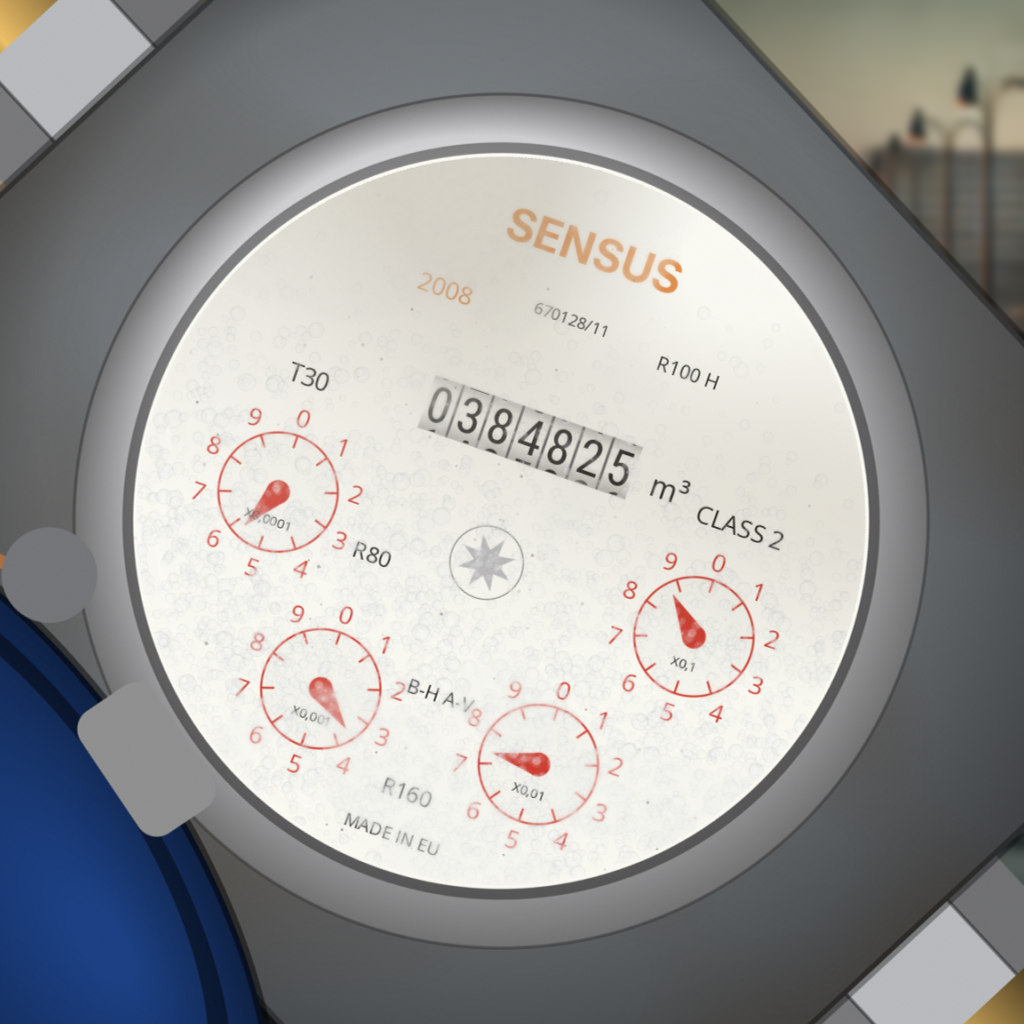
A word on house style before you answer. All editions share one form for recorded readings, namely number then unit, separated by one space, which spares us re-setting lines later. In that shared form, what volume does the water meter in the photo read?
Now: 384825.8735 m³
